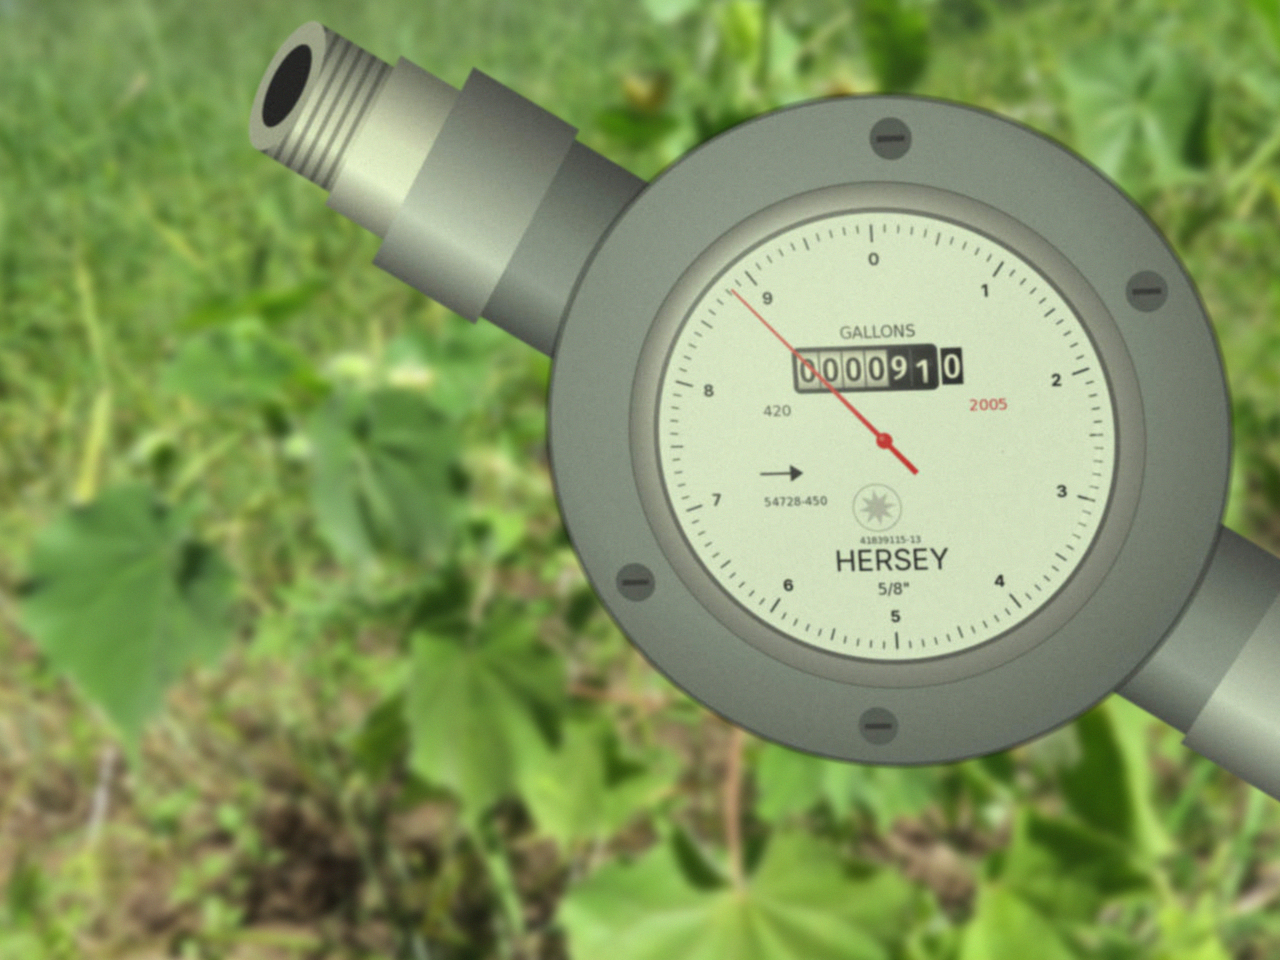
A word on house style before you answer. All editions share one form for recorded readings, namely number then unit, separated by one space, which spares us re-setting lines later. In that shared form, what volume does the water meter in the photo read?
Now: 908.8 gal
